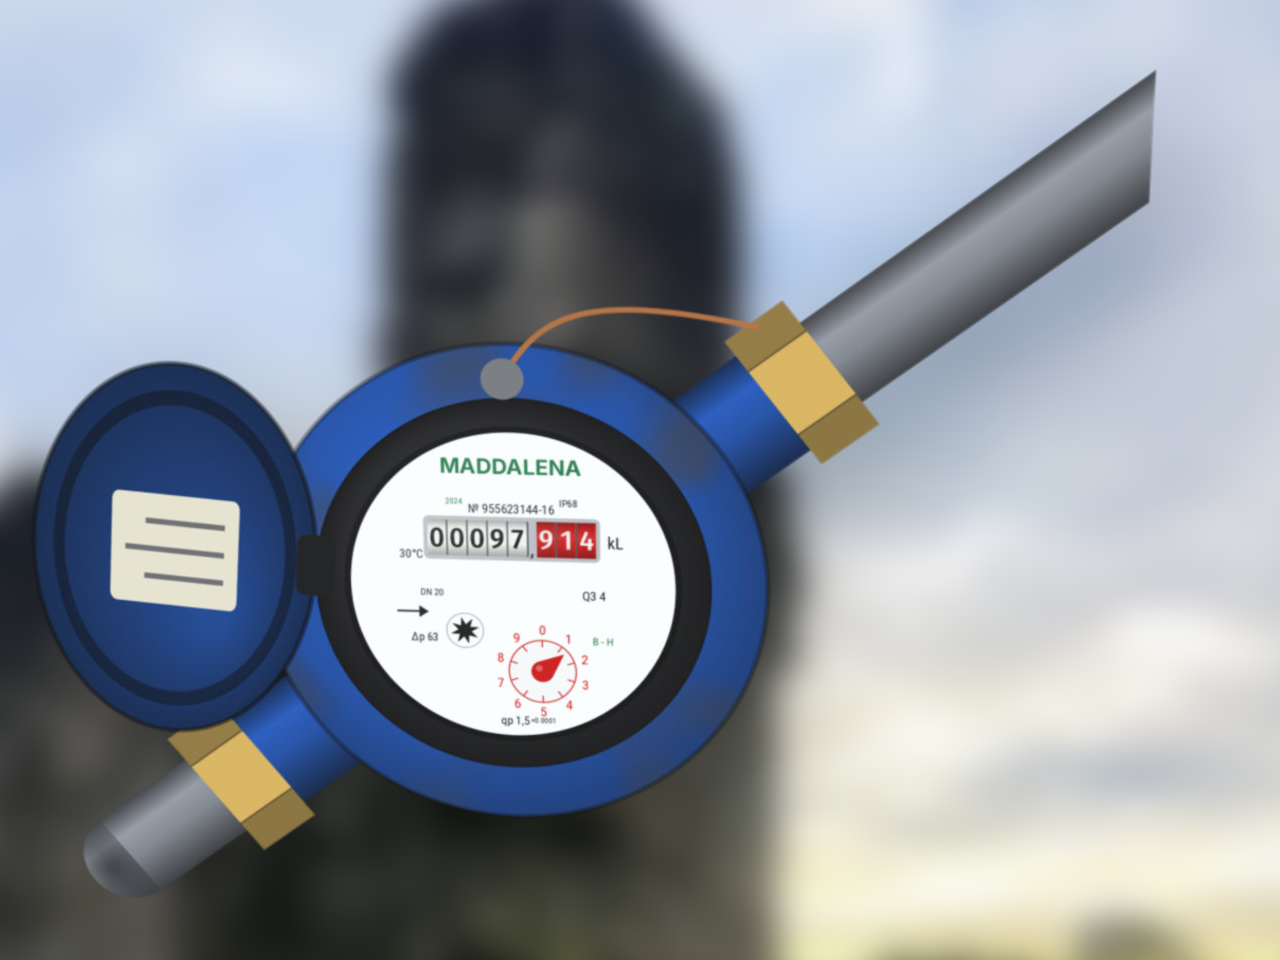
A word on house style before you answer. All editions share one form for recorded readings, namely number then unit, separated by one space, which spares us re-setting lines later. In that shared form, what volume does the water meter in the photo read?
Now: 97.9141 kL
